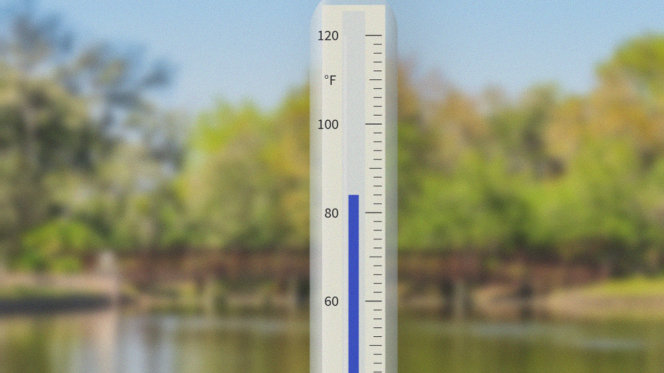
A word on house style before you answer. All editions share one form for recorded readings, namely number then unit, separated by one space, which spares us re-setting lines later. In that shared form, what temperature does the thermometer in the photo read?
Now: 84 °F
